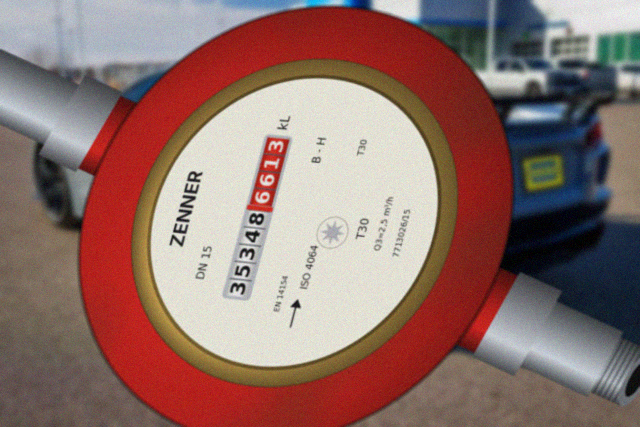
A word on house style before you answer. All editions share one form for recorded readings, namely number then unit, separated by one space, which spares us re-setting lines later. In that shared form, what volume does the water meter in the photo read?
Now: 35348.6613 kL
